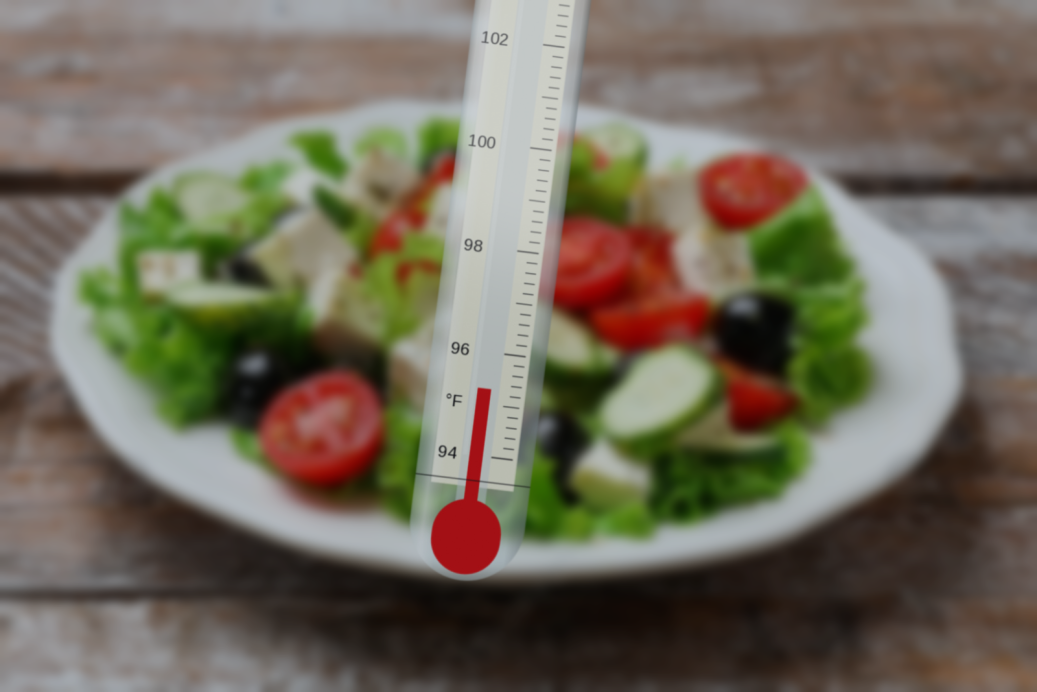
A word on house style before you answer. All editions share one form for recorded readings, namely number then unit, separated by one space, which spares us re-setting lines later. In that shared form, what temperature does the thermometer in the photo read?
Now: 95.3 °F
